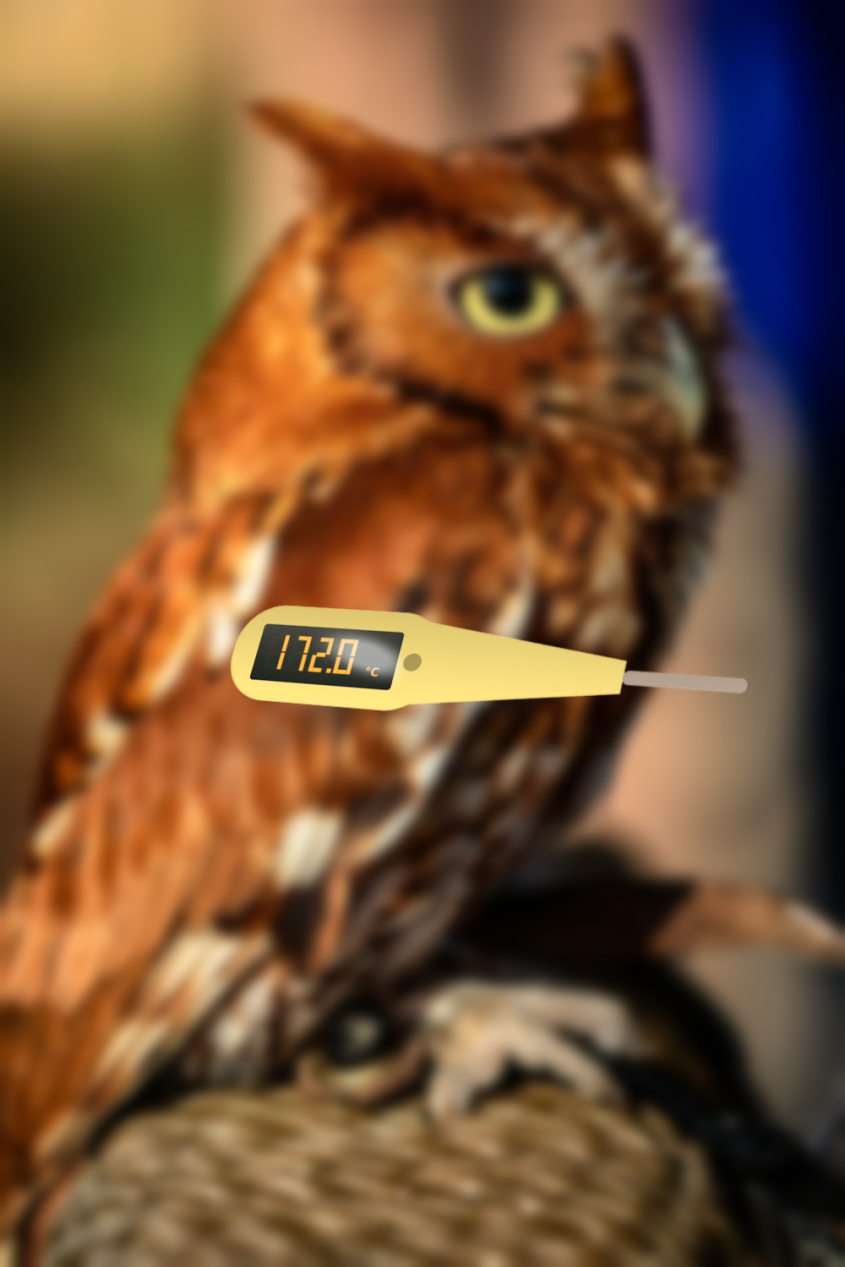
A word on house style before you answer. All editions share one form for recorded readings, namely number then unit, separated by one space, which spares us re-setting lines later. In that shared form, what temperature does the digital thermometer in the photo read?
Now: 172.0 °C
